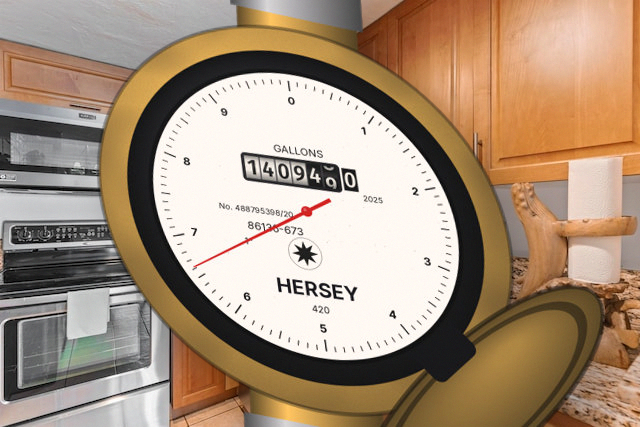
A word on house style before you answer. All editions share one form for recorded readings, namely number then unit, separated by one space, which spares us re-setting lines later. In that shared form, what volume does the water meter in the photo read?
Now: 1409486.6 gal
